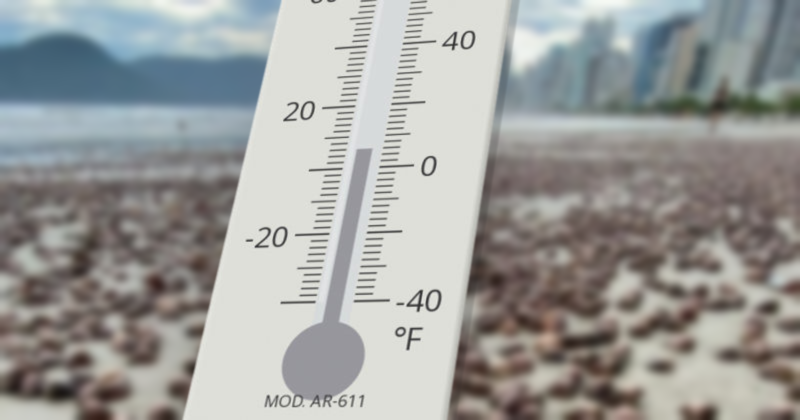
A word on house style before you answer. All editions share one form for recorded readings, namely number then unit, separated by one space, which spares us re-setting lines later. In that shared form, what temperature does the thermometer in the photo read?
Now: 6 °F
